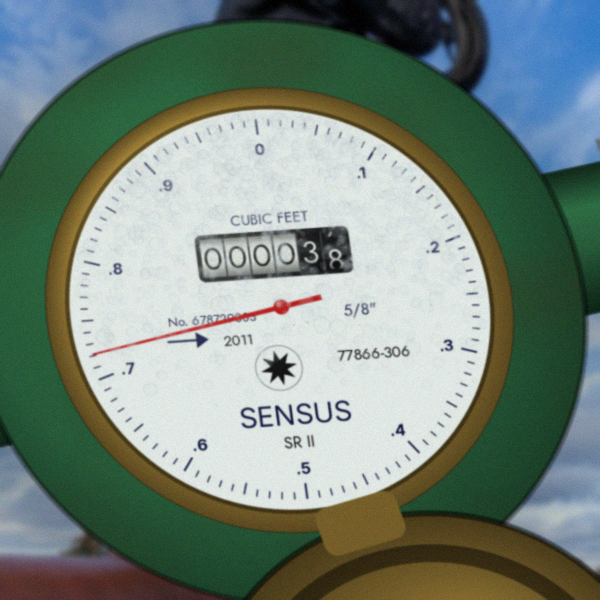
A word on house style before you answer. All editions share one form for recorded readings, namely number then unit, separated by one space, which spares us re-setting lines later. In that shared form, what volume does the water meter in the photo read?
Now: 37.72 ft³
